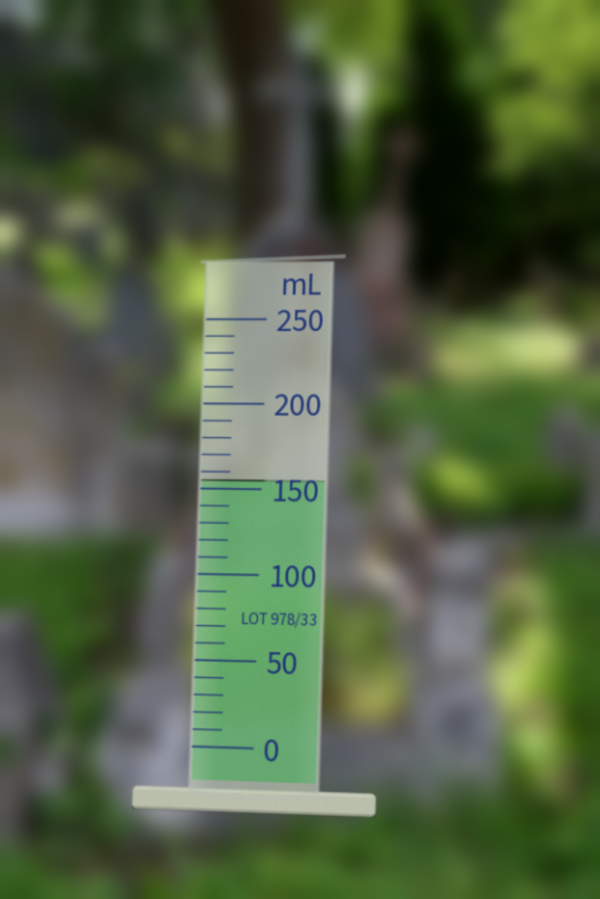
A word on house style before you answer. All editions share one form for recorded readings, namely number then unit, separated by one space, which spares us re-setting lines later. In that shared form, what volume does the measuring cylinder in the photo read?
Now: 155 mL
